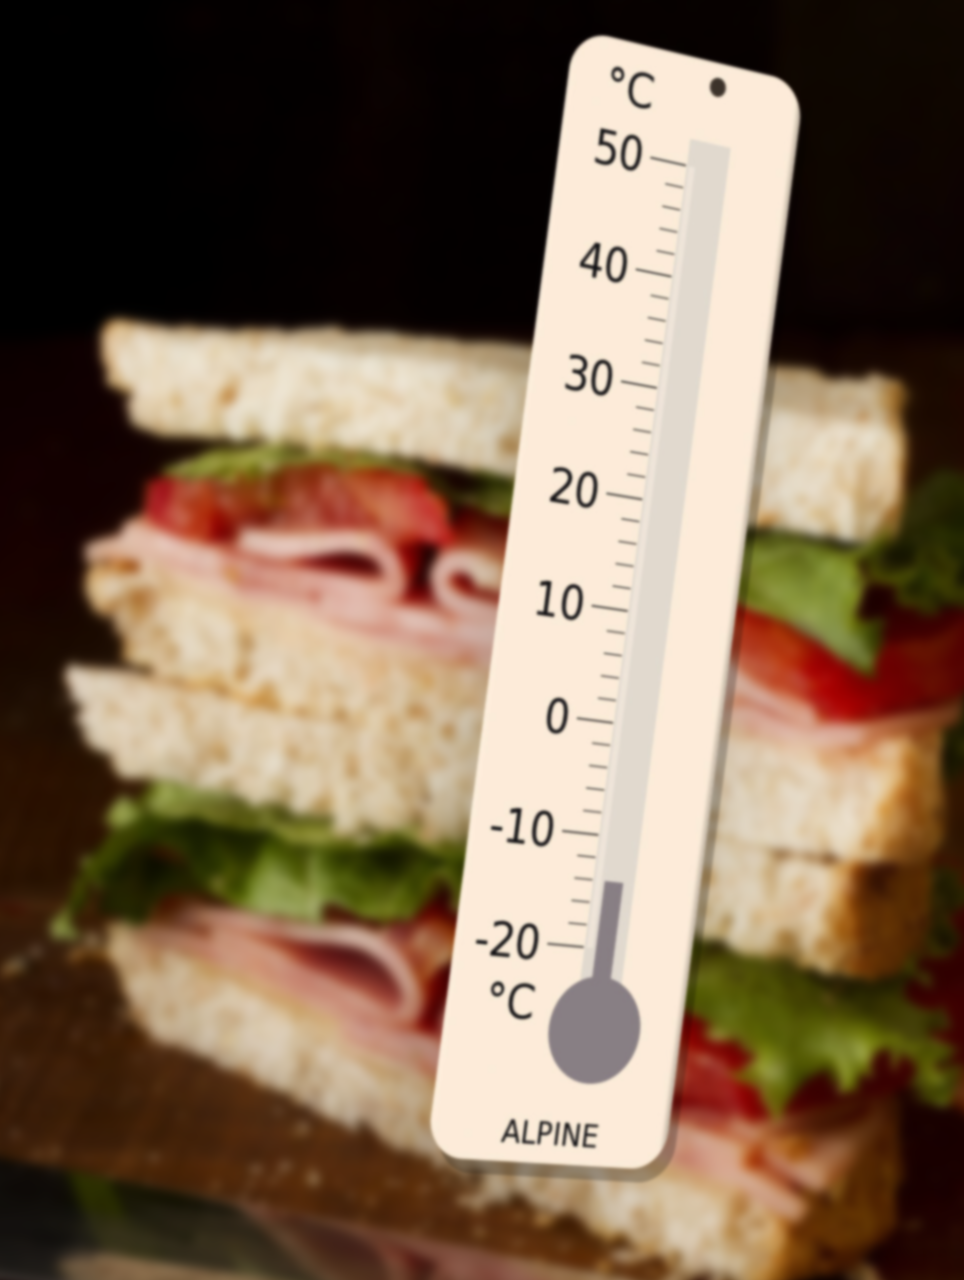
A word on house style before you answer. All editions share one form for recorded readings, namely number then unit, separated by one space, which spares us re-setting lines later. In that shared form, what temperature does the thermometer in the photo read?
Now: -14 °C
